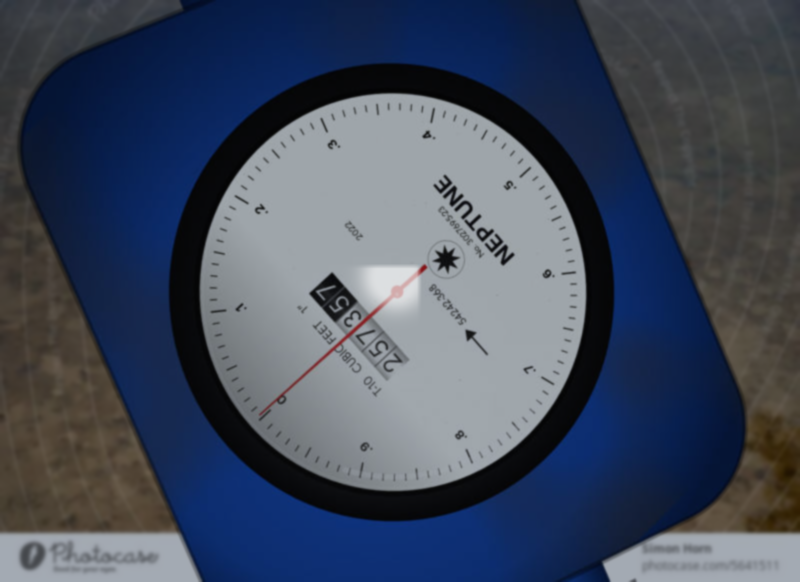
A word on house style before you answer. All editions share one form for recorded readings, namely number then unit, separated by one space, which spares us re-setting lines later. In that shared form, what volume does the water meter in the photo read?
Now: 257357.00 ft³
